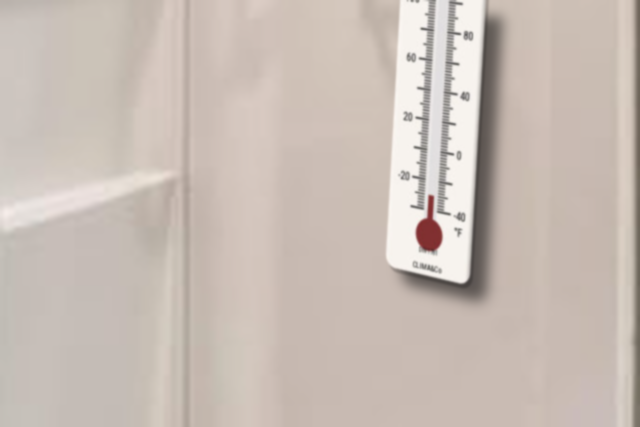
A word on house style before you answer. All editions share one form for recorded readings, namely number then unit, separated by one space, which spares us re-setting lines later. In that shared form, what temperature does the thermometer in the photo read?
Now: -30 °F
